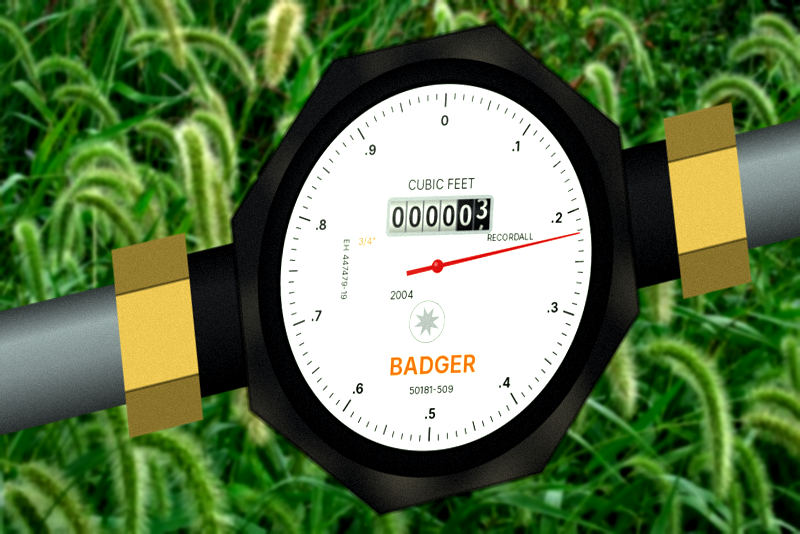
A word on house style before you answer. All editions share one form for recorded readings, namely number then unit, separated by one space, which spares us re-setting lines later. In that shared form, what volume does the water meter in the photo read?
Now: 3.22 ft³
